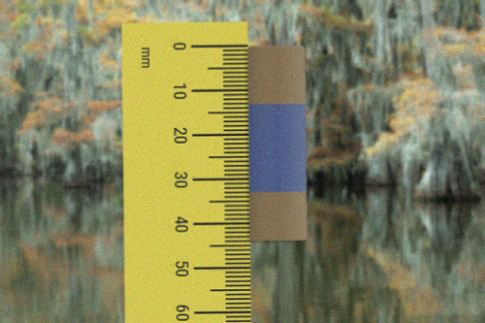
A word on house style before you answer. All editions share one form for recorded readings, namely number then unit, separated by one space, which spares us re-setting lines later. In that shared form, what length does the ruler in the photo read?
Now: 44 mm
